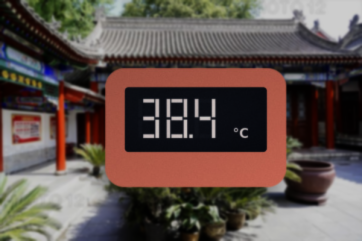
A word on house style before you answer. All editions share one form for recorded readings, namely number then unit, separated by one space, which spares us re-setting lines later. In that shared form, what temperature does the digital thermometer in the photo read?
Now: 38.4 °C
